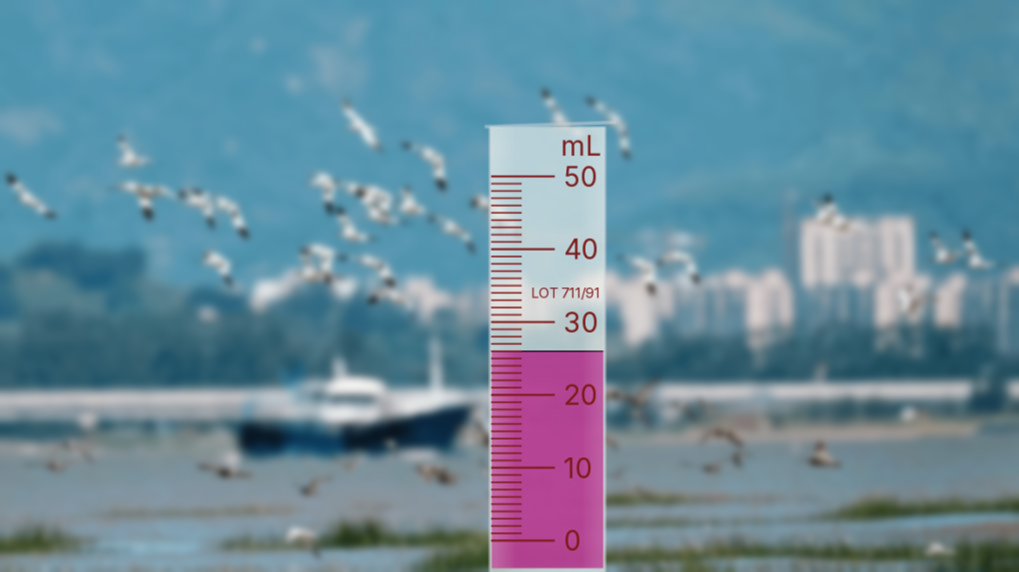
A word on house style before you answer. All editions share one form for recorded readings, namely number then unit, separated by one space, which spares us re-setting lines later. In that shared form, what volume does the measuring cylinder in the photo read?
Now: 26 mL
